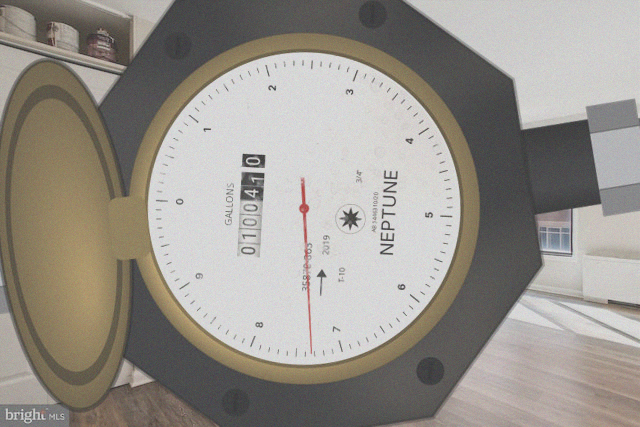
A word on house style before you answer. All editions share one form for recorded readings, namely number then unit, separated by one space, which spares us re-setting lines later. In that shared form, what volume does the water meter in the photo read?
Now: 100407.3 gal
